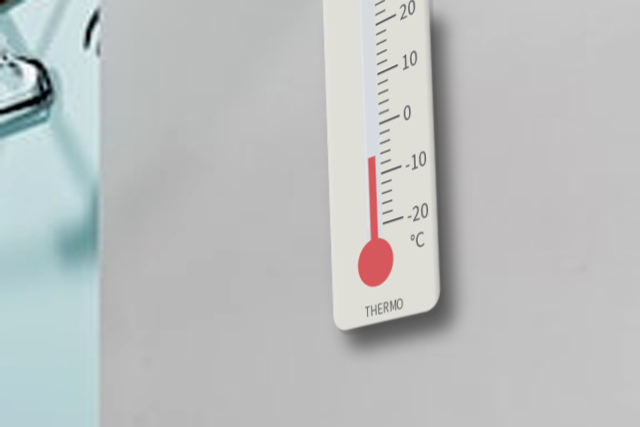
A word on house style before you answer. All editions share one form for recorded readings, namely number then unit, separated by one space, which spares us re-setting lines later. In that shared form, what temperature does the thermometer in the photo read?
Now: -6 °C
